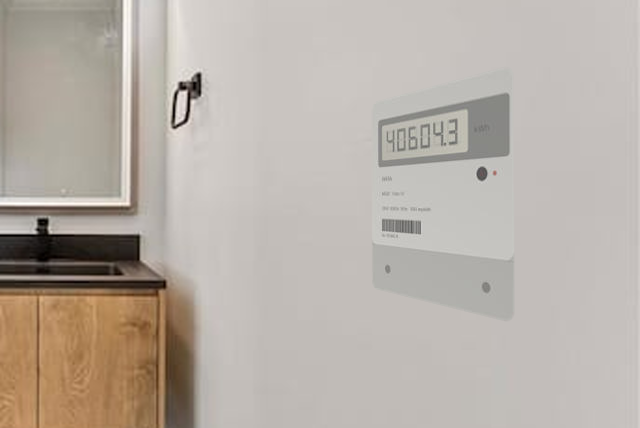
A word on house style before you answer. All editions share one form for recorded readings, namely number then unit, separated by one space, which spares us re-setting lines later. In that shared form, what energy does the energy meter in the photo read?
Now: 40604.3 kWh
